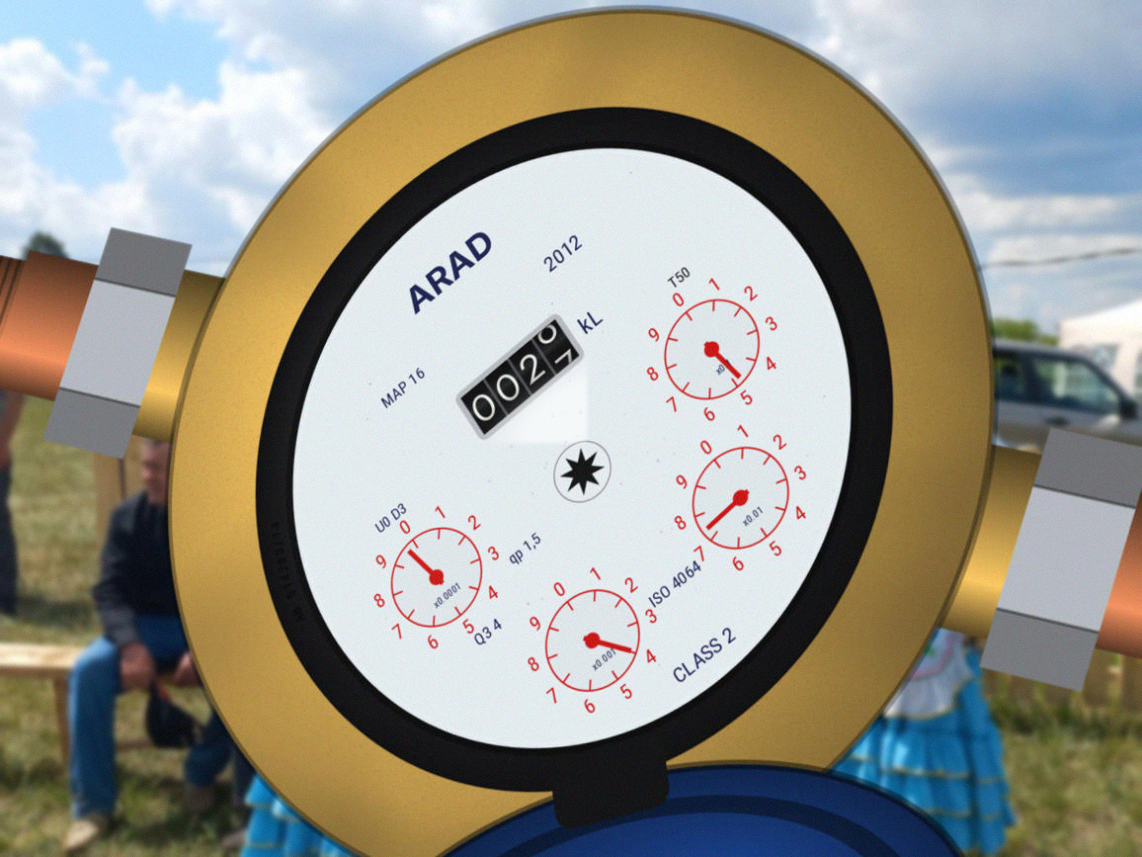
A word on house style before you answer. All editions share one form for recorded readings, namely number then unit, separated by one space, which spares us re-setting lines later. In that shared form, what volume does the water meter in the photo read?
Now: 26.4739 kL
